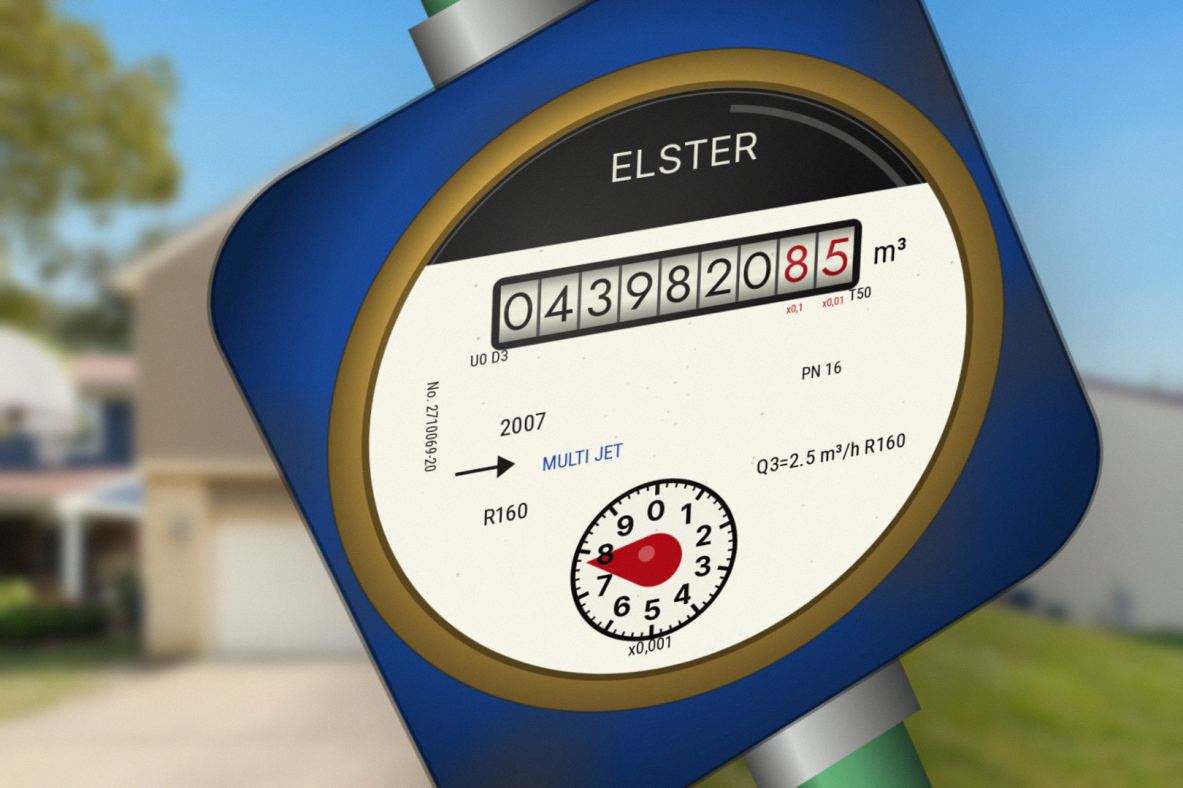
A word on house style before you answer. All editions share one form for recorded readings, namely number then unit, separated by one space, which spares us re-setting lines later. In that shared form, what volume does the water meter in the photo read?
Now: 439820.857 m³
